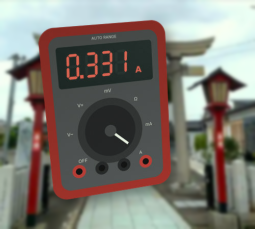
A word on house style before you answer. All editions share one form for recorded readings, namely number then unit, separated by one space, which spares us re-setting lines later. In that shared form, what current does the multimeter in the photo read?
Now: 0.331 A
